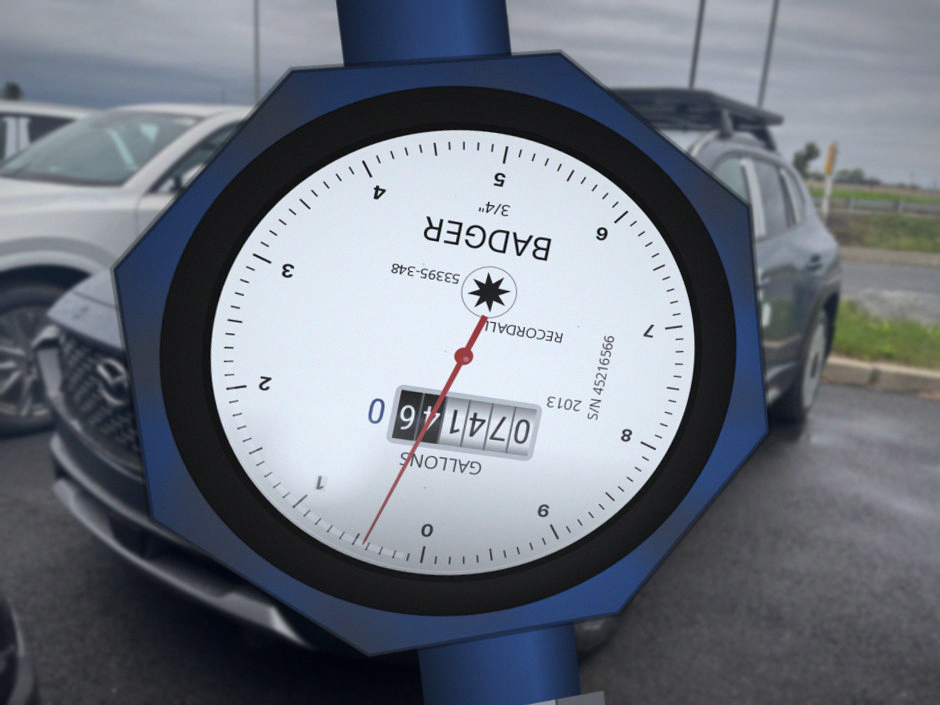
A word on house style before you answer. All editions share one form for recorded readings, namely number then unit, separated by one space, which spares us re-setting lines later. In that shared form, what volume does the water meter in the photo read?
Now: 741460.4 gal
